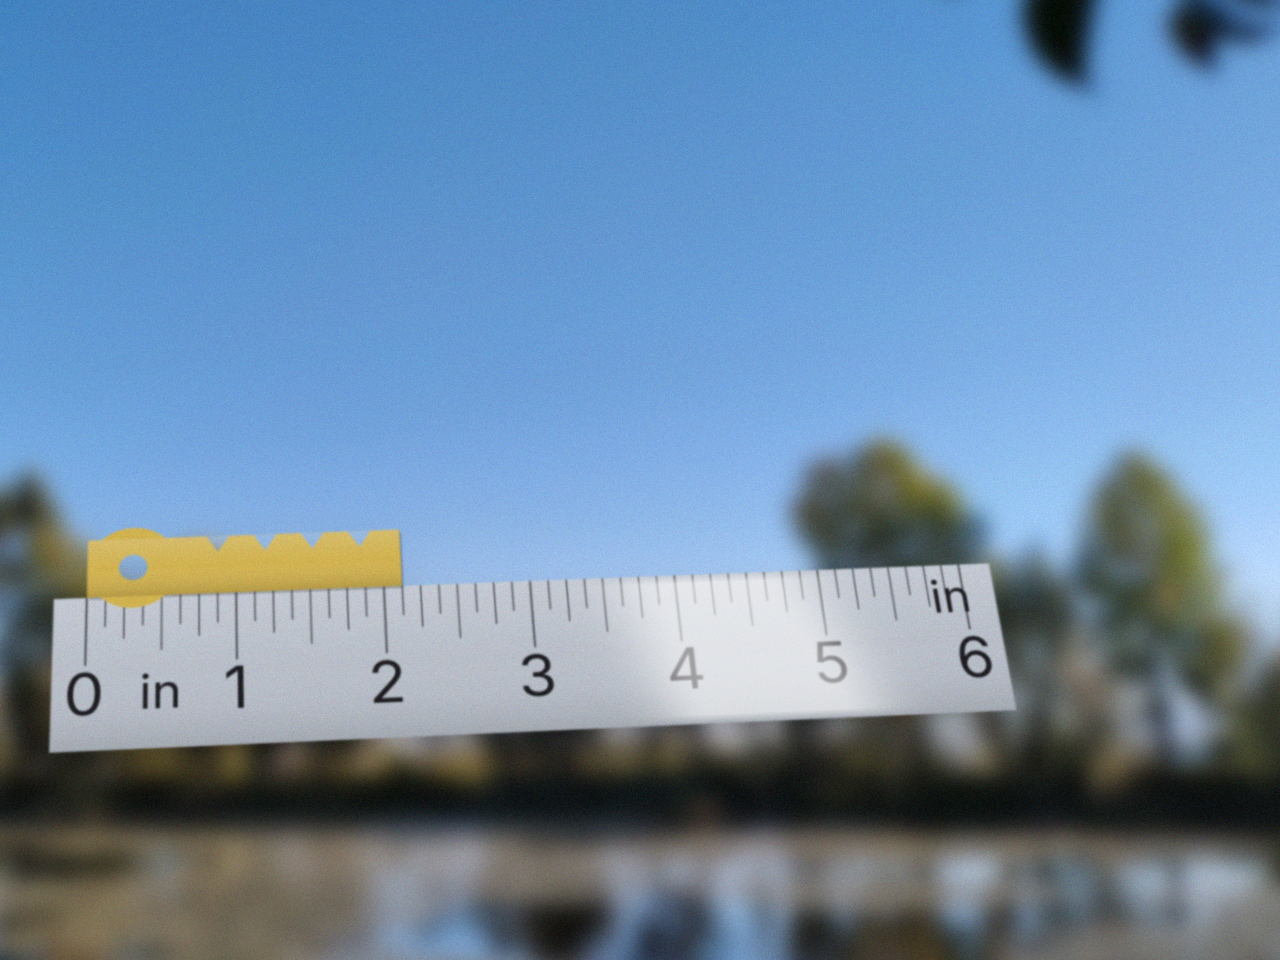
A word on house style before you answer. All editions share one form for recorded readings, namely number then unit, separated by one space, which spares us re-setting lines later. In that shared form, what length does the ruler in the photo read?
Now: 2.125 in
